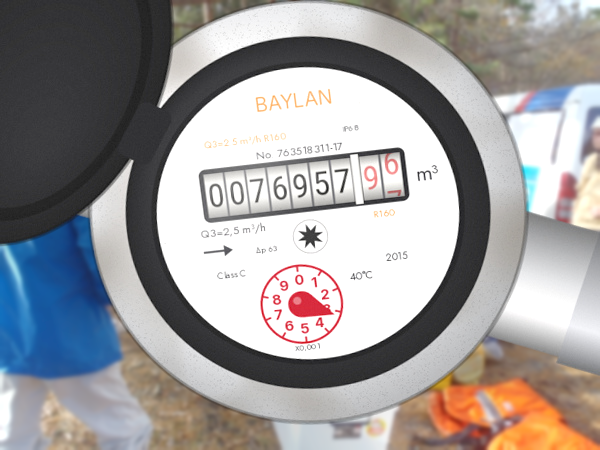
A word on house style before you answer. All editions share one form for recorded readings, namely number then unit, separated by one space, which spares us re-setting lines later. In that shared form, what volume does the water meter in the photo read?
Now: 76957.963 m³
